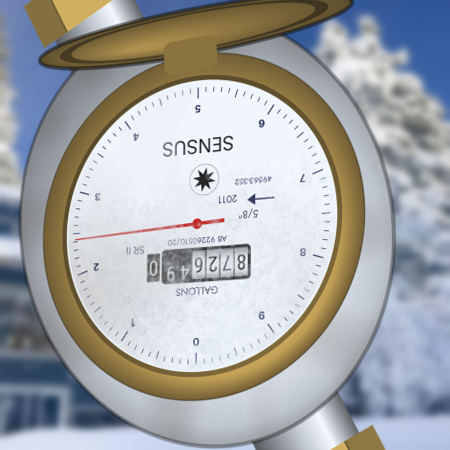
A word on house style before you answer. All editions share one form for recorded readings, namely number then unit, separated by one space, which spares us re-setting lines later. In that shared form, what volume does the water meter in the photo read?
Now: 8726492.4 gal
